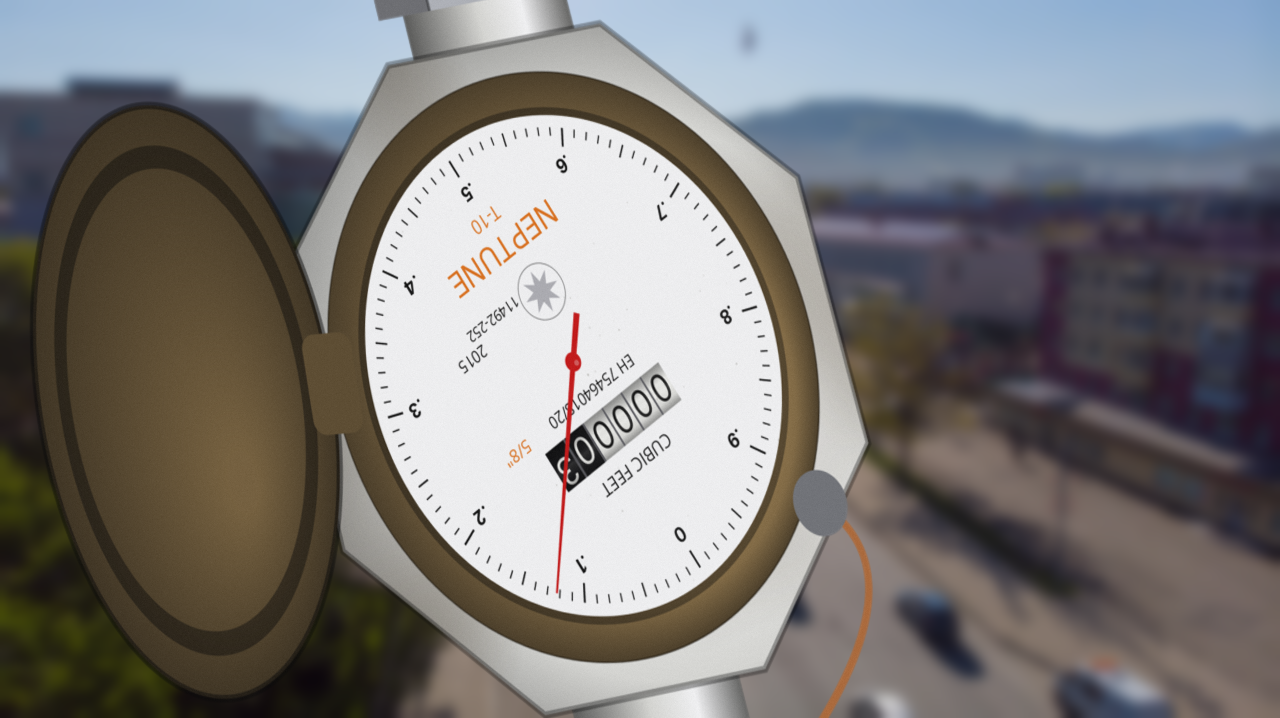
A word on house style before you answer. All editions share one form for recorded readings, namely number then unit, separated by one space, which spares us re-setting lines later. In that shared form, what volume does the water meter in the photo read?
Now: 3.12 ft³
